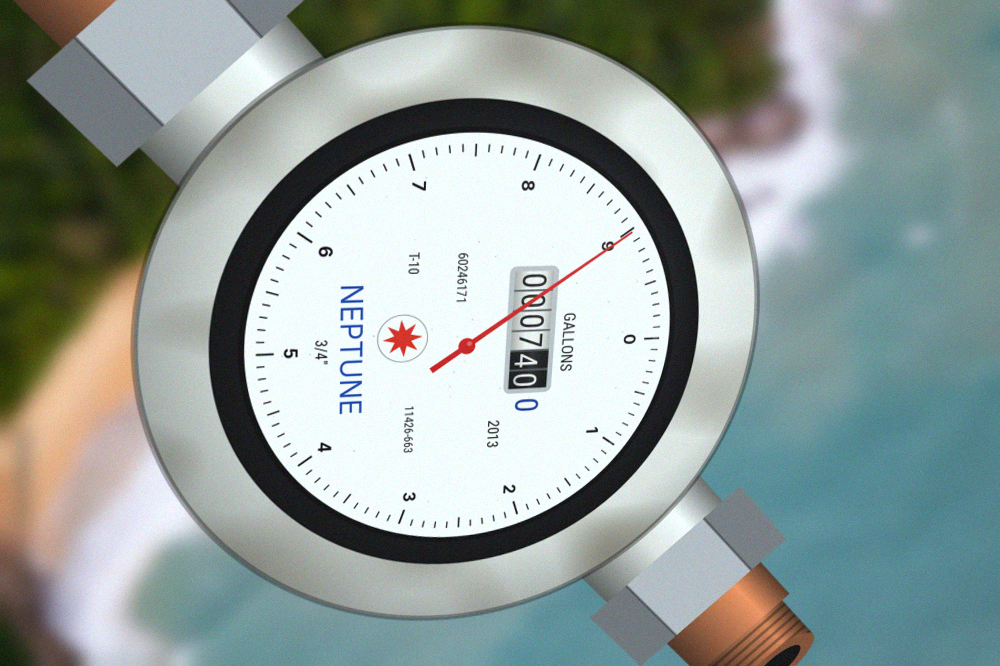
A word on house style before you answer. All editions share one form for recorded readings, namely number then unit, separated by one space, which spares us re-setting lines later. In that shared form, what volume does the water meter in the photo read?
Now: 7399.0 gal
